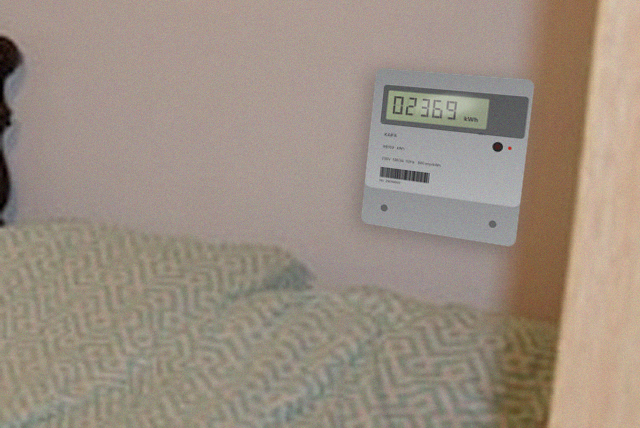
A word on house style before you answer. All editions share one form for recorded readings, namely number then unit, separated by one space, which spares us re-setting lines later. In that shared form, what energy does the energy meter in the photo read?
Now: 2369 kWh
